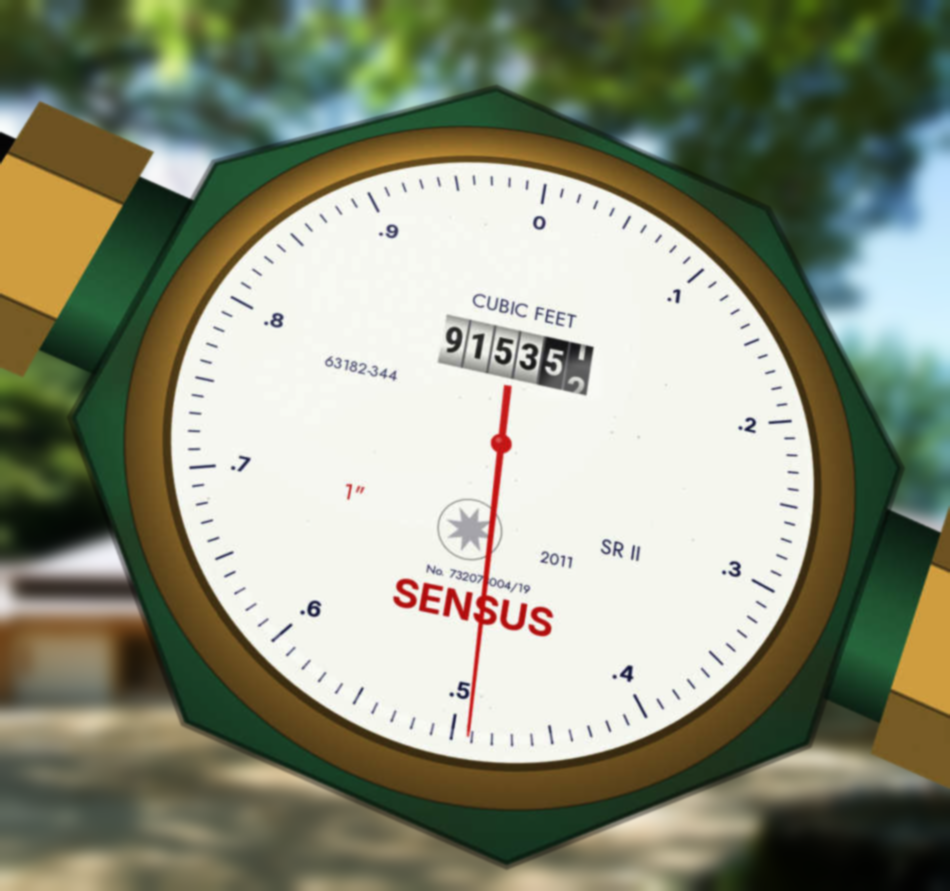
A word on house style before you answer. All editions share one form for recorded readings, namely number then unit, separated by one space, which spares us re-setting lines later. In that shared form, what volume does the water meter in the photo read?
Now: 915351.49 ft³
